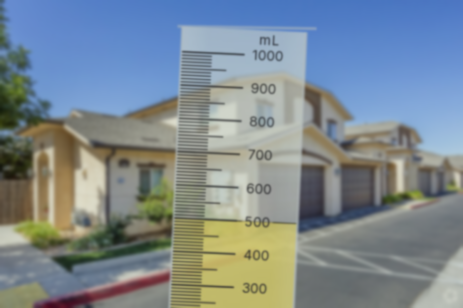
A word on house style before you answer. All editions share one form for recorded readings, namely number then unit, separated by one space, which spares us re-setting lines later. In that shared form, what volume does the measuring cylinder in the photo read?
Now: 500 mL
